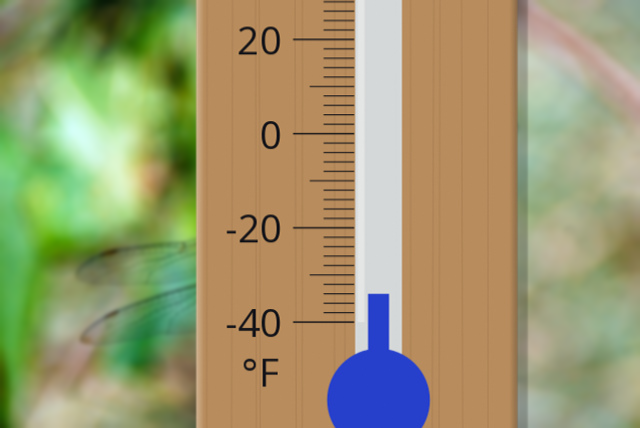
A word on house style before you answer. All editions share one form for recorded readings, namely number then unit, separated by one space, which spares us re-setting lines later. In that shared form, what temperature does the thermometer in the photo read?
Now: -34 °F
